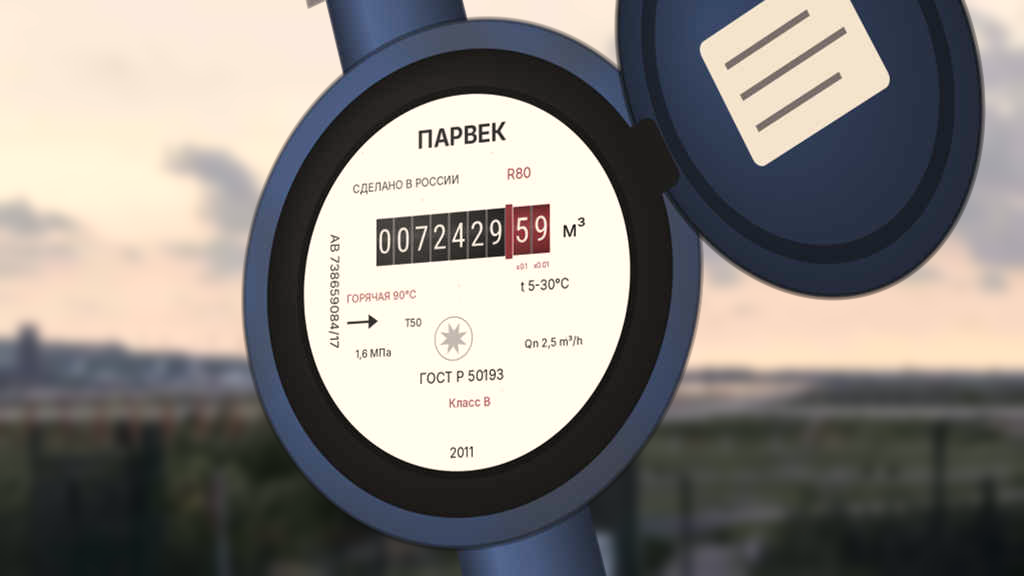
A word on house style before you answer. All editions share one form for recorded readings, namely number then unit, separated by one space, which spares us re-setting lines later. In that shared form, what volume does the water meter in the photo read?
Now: 72429.59 m³
